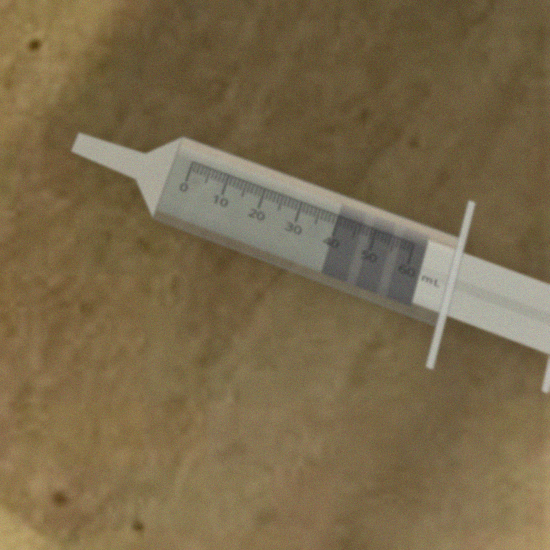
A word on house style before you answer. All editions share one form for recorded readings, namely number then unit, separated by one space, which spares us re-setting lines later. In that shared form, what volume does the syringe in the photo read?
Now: 40 mL
